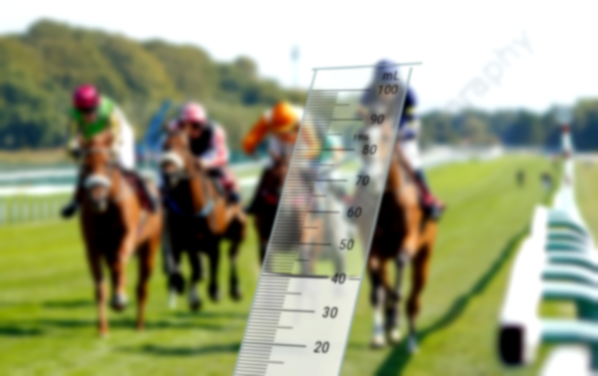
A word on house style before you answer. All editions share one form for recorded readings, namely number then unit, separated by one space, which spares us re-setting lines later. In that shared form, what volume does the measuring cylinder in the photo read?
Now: 40 mL
